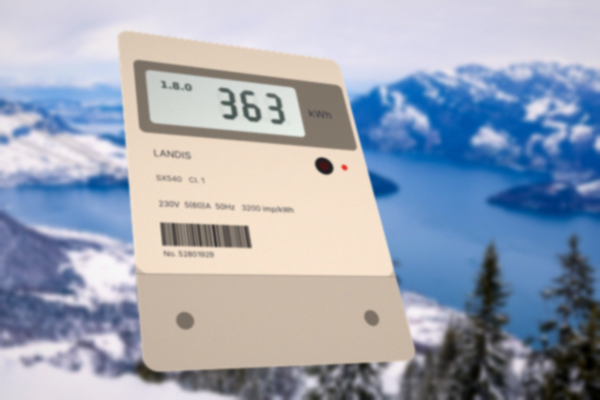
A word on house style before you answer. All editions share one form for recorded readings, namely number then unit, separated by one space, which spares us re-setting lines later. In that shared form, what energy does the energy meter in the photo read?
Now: 363 kWh
